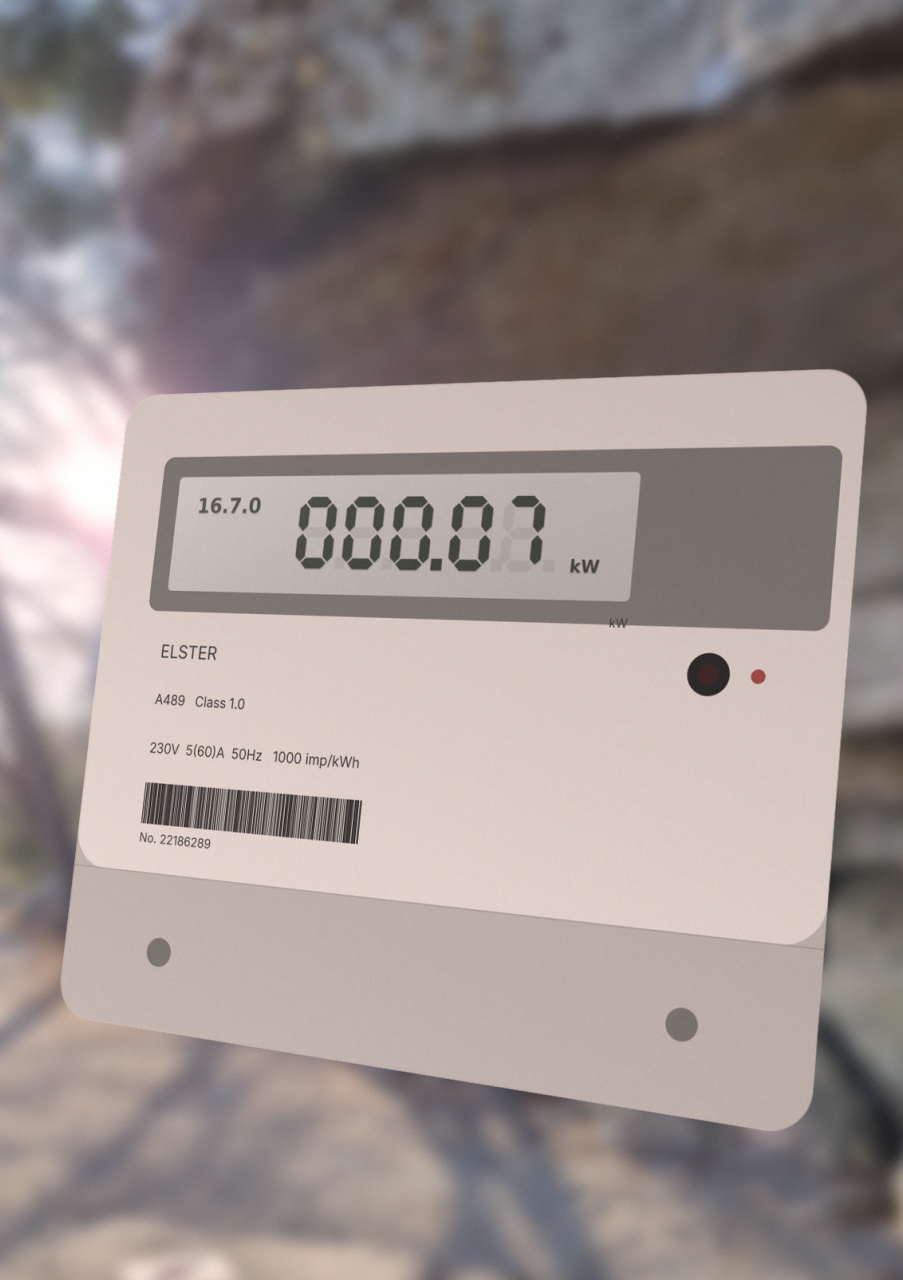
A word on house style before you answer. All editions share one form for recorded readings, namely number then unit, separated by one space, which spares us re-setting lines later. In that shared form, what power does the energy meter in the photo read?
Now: 0.07 kW
